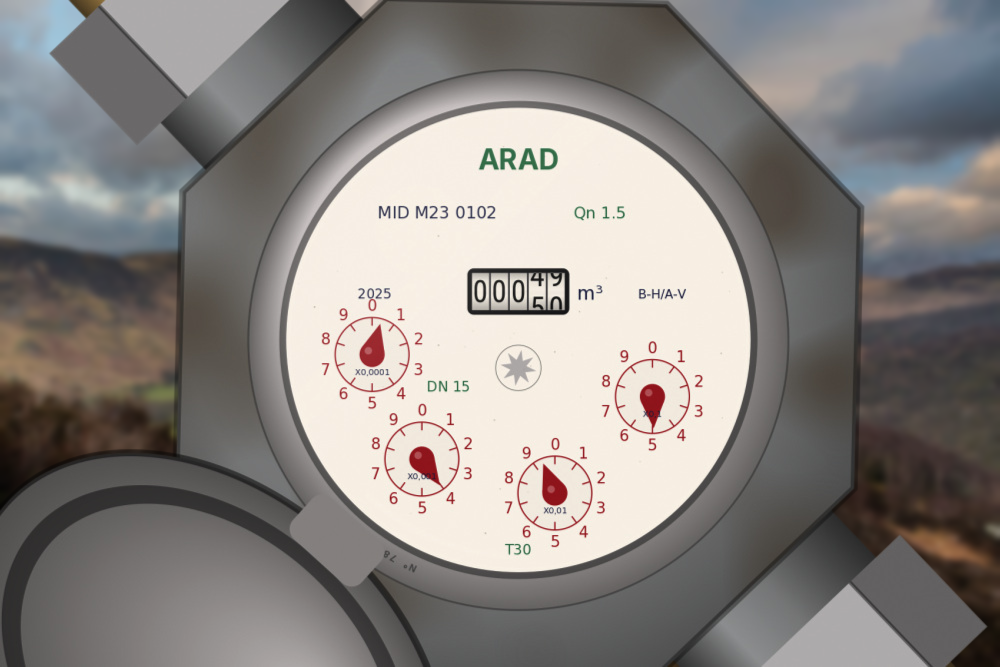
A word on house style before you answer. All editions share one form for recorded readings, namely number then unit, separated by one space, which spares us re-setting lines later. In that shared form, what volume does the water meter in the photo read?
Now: 49.4940 m³
